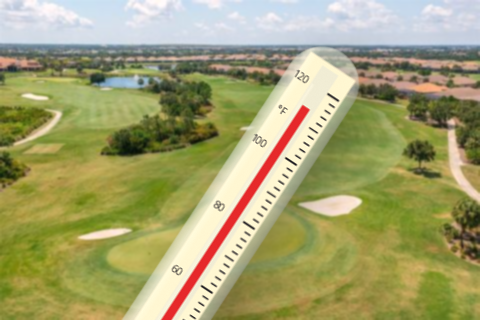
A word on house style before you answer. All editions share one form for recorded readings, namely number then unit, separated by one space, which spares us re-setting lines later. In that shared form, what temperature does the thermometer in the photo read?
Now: 114 °F
